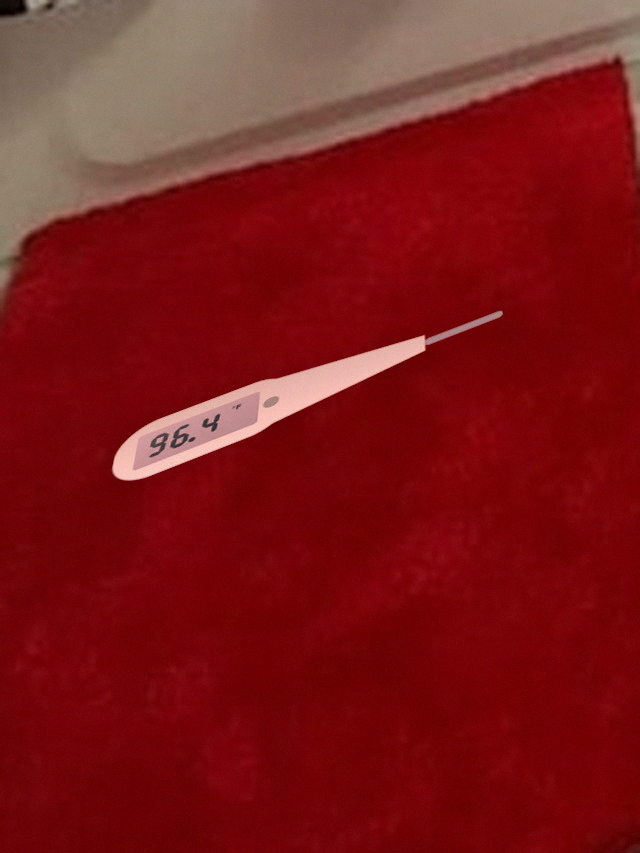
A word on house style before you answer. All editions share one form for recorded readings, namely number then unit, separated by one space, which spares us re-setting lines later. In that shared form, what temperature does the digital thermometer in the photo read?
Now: 96.4 °F
